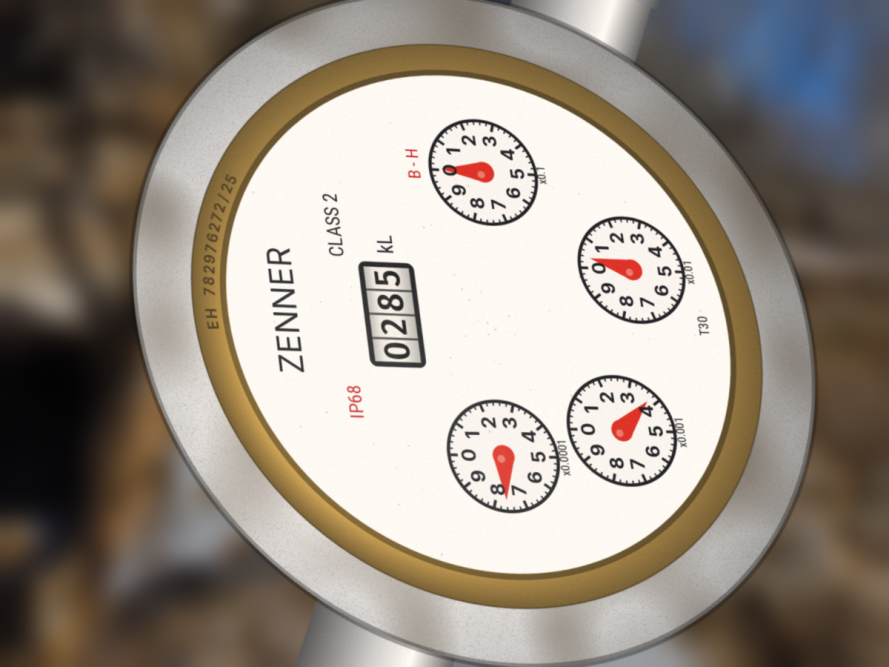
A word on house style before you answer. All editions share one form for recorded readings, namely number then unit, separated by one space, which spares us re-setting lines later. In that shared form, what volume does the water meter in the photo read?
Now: 285.0037 kL
